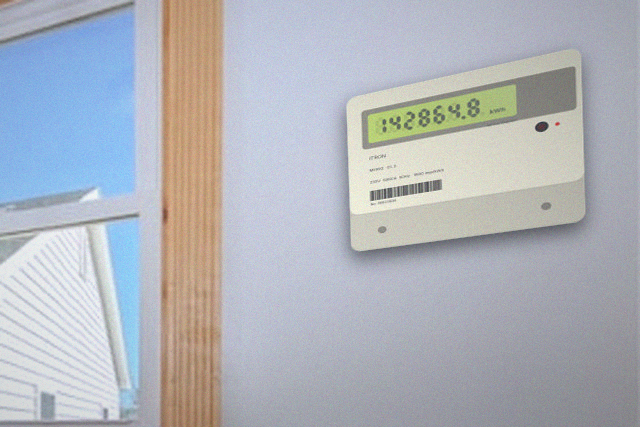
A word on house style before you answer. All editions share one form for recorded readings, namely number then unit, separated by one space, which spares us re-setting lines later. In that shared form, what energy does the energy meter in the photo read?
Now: 142864.8 kWh
